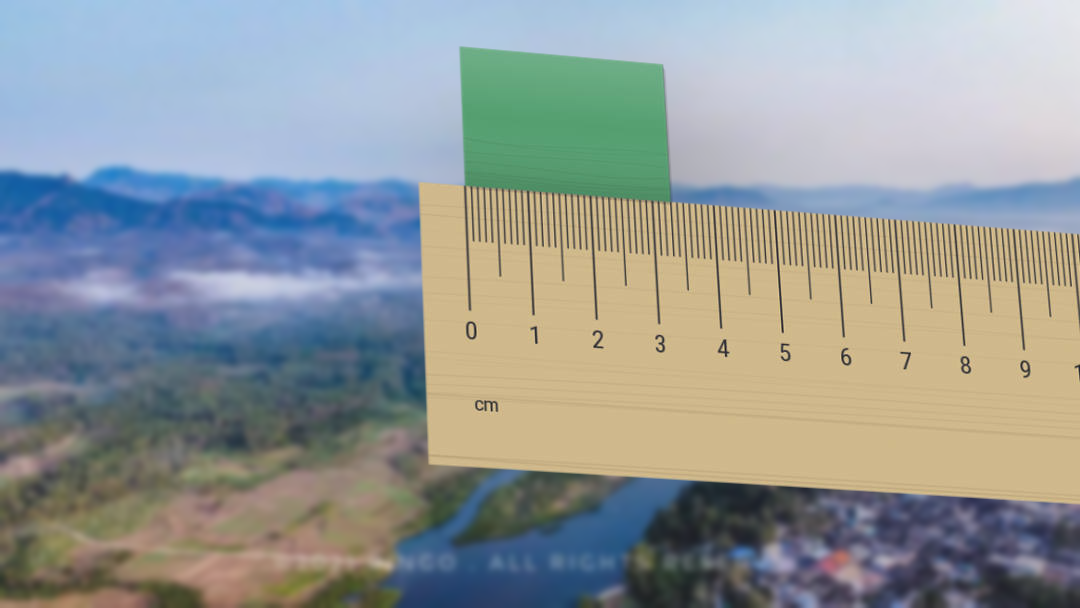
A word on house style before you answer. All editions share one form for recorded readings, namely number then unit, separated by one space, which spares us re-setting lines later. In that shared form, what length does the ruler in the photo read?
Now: 3.3 cm
